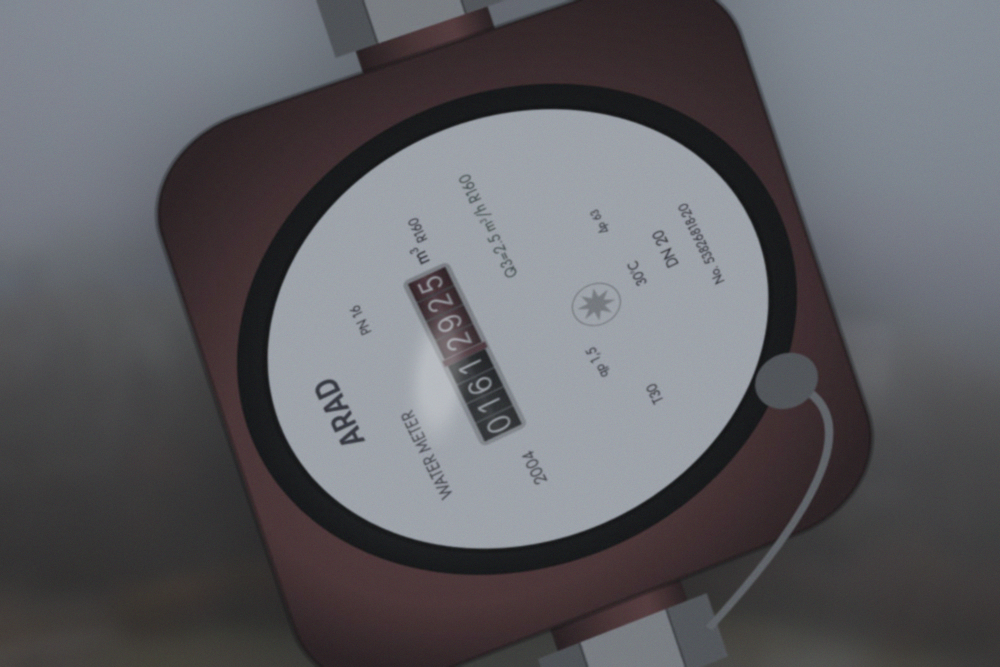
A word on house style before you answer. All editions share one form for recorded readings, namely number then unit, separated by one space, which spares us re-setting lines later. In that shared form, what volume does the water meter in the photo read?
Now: 161.2925 m³
